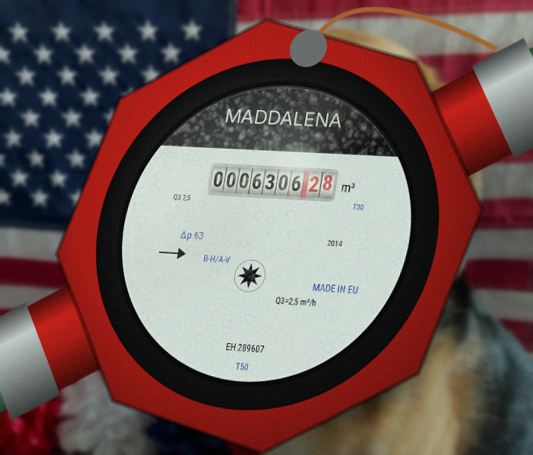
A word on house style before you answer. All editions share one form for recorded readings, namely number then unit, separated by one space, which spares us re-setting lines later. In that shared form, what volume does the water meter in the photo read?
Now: 6306.28 m³
